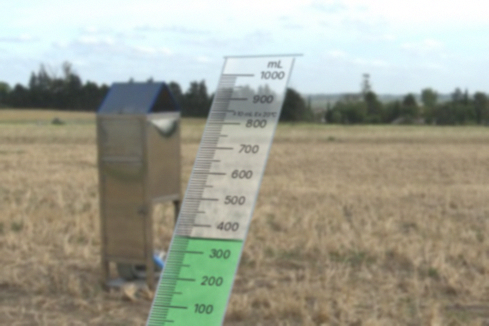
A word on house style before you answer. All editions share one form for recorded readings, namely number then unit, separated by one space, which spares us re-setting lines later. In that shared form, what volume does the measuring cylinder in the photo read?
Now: 350 mL
